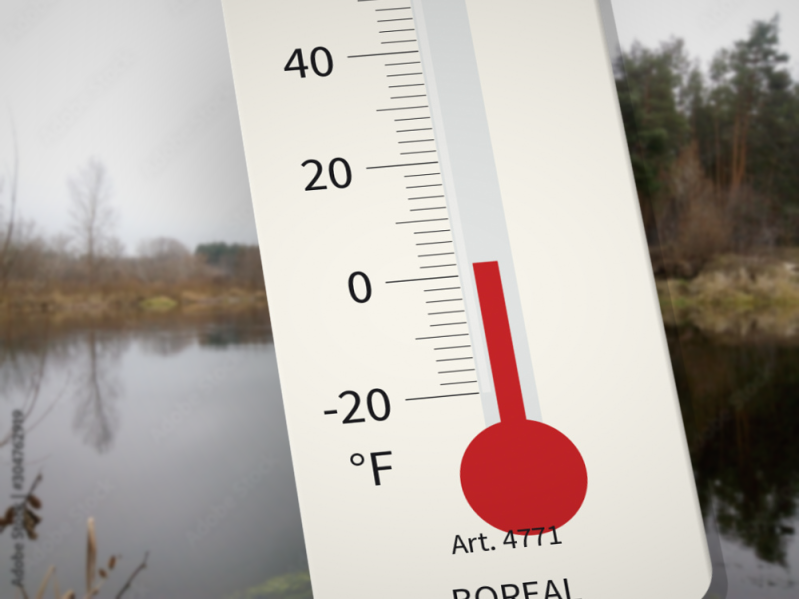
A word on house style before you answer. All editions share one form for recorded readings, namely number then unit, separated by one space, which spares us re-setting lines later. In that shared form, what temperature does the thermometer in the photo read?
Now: 2 °F
